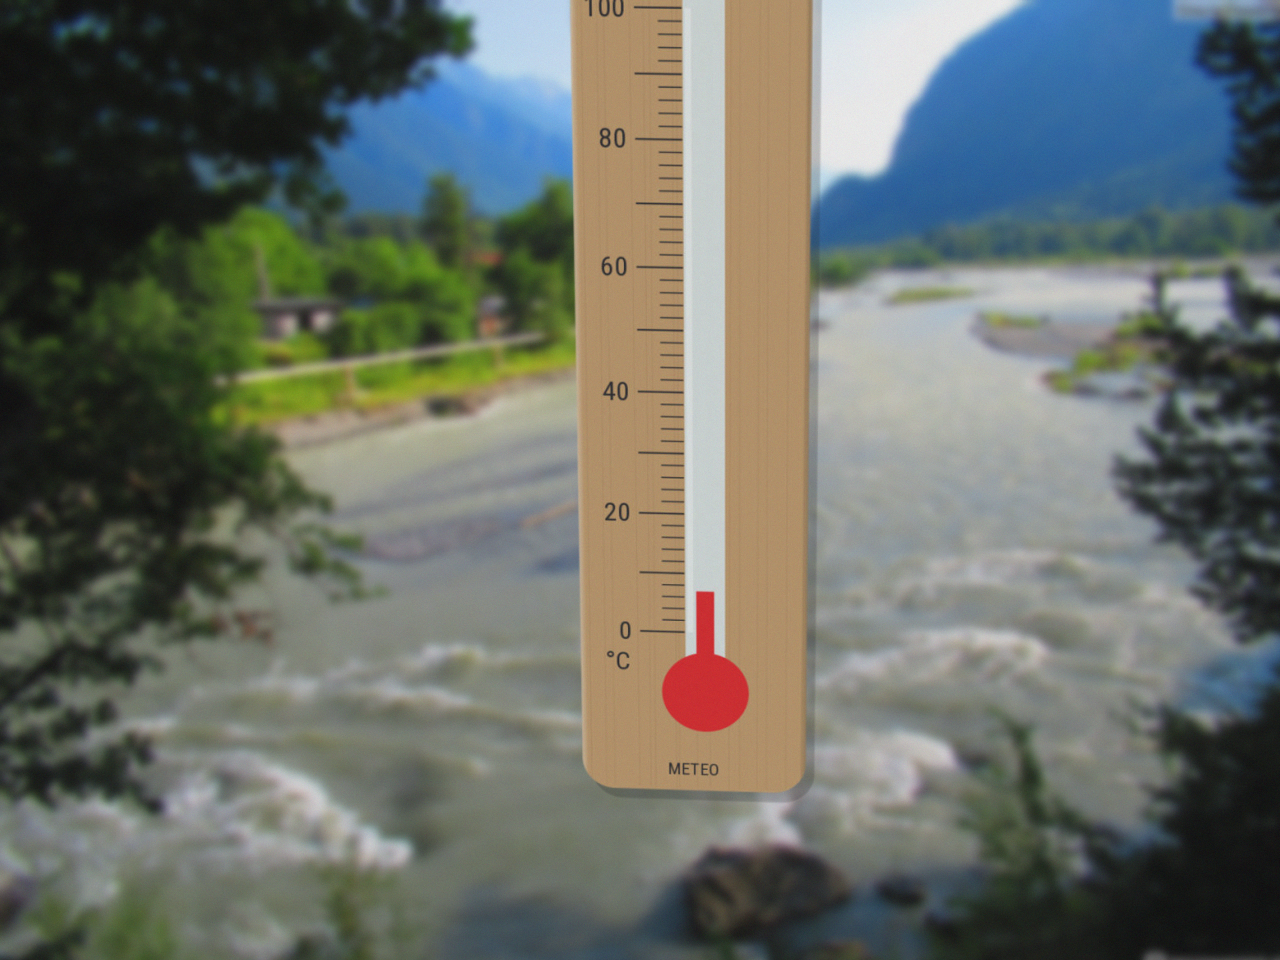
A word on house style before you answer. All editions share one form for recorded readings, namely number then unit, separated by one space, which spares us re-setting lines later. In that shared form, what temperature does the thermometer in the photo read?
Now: 7 °C
